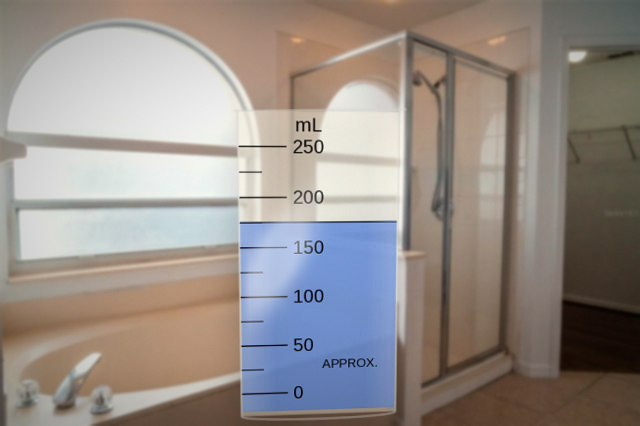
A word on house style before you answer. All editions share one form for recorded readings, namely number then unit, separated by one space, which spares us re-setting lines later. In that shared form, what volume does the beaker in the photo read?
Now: 175 mL
